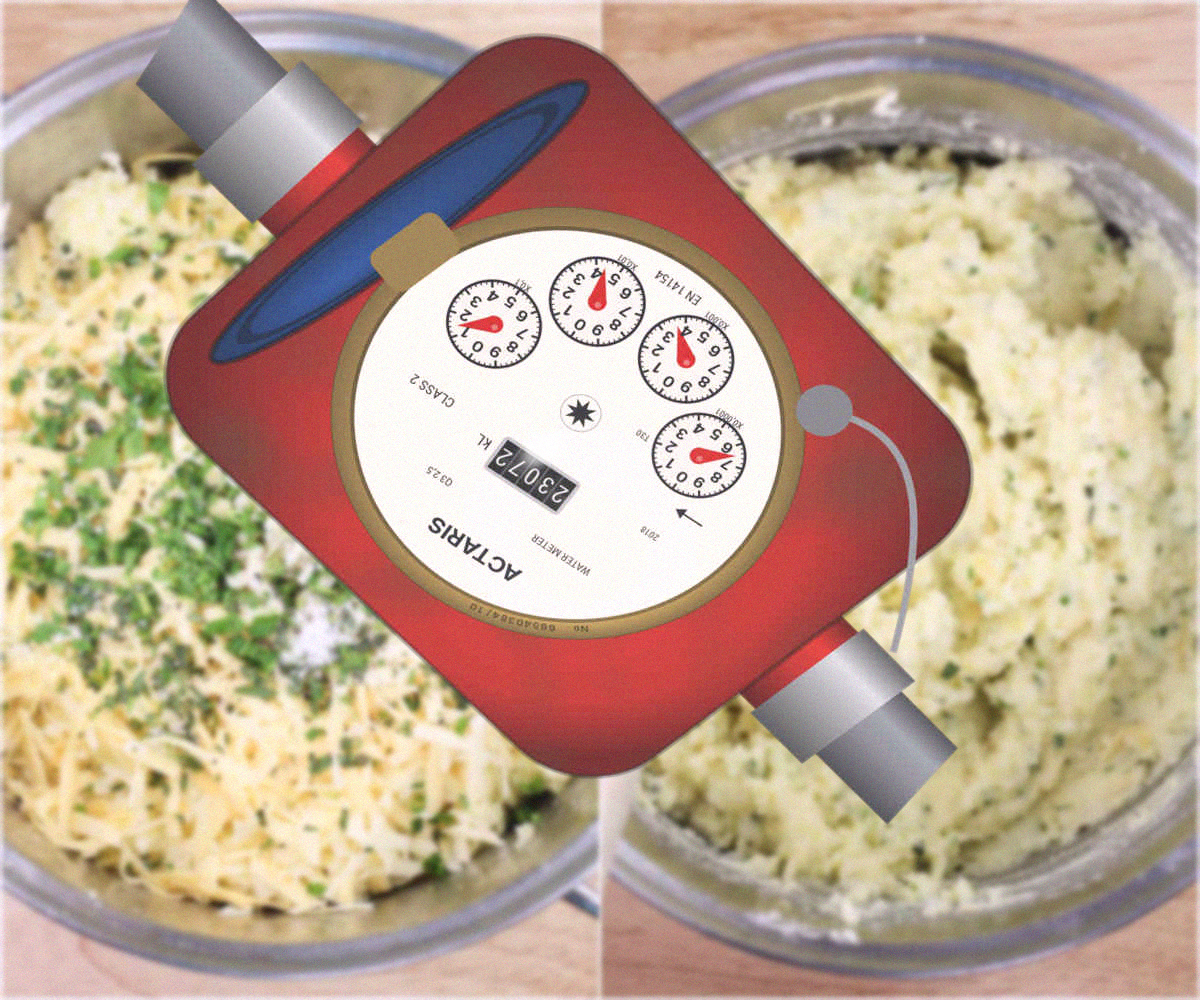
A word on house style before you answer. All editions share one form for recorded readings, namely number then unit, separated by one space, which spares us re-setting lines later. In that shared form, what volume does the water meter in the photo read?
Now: 23072.1436 kL
